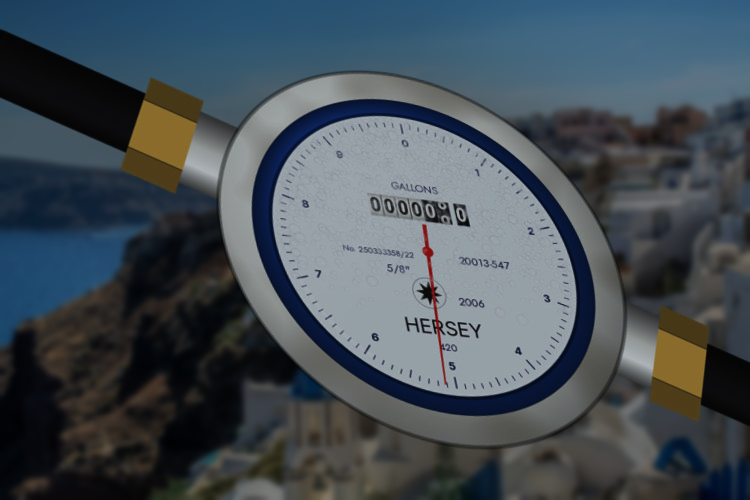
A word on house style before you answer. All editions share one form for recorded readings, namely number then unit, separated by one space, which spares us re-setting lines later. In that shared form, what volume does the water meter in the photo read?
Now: 85.1 gal
